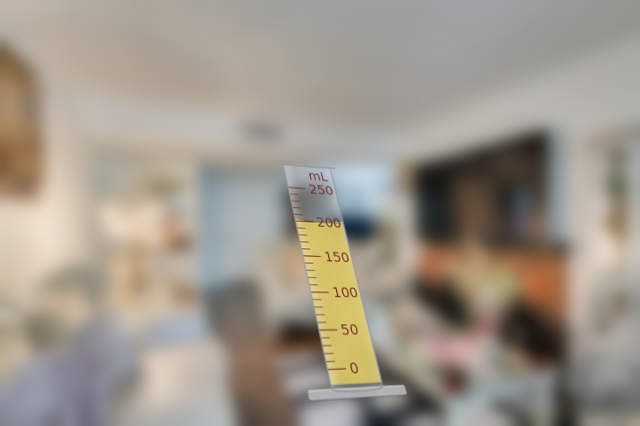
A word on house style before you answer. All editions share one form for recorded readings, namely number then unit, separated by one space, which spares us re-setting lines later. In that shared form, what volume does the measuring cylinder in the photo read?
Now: 200 mL
